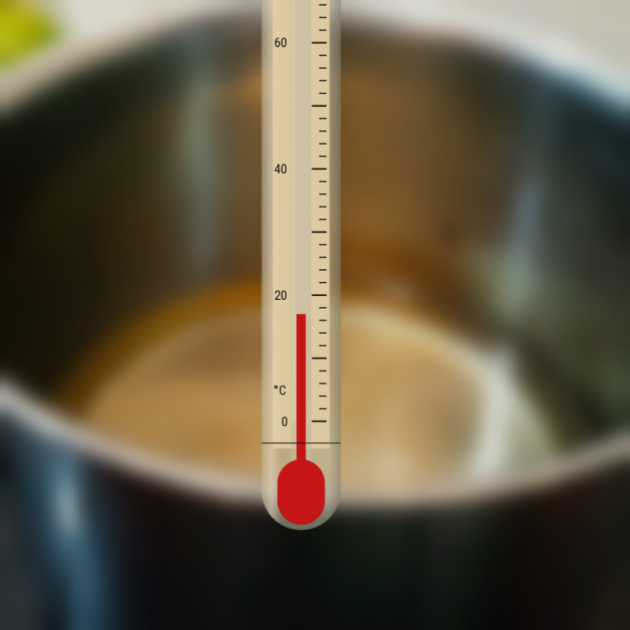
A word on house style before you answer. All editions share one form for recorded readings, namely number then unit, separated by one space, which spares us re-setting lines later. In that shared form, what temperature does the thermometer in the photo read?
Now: 17 °C
